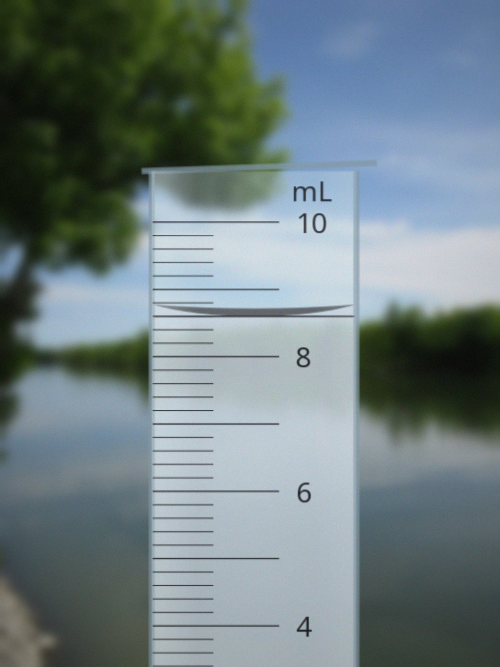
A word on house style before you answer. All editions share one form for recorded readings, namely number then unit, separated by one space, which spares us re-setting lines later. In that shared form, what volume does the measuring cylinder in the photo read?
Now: 8.6 mL
